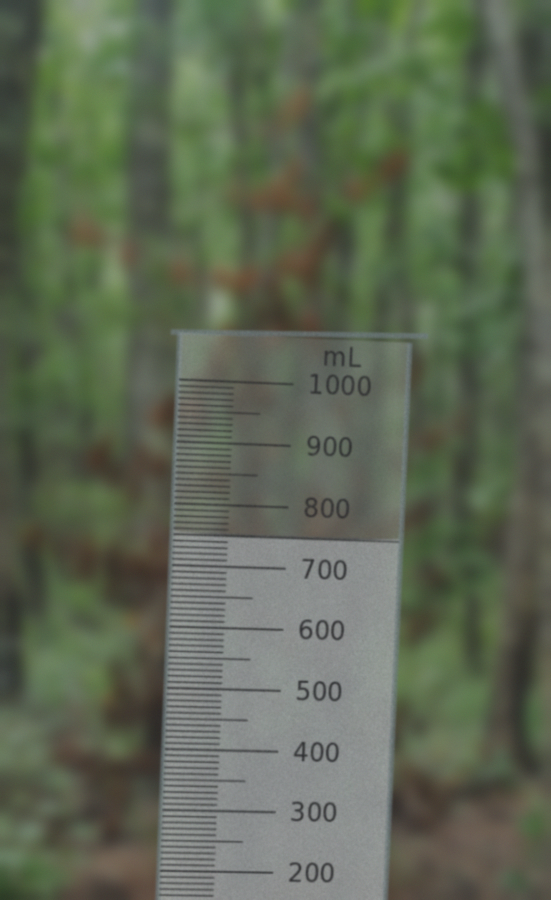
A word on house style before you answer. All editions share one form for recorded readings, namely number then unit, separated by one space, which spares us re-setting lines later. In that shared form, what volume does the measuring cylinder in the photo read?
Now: 750 mL
